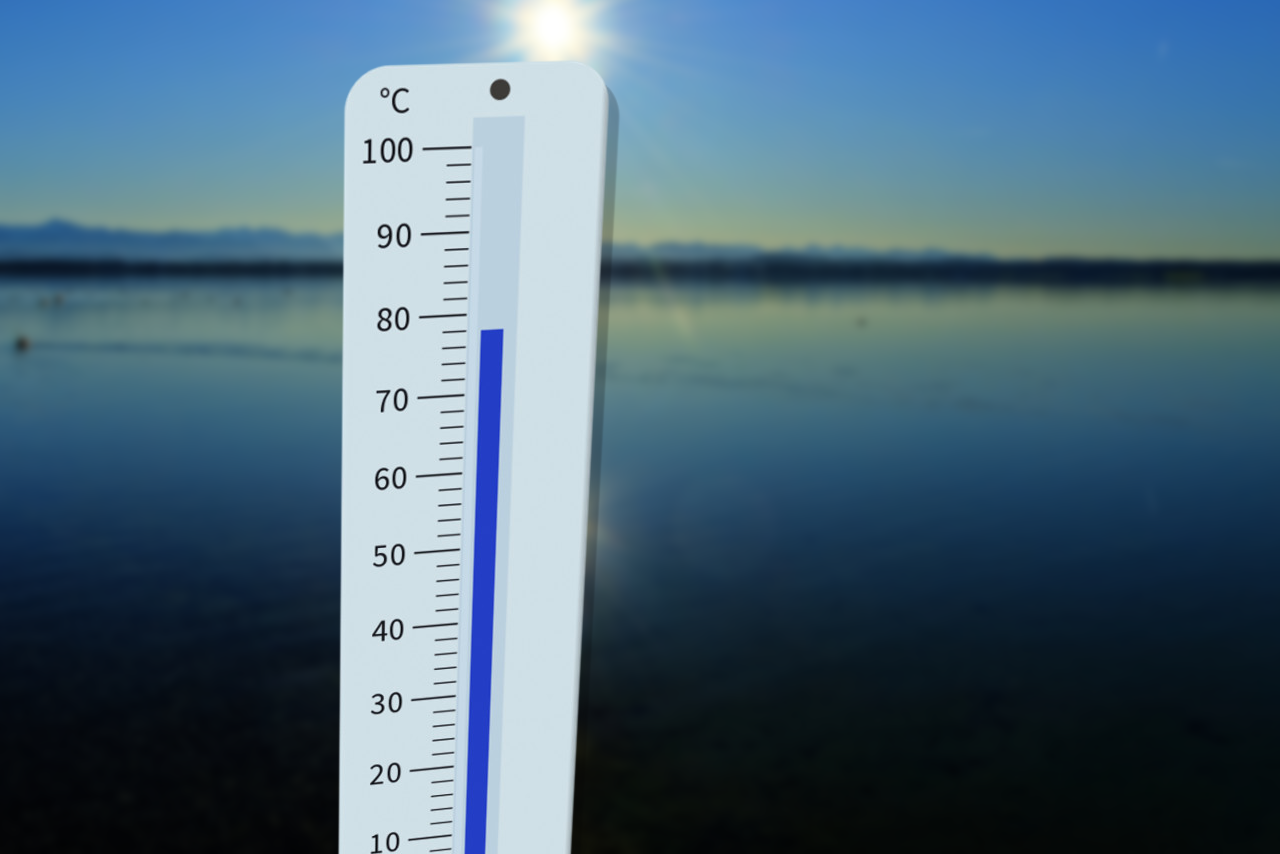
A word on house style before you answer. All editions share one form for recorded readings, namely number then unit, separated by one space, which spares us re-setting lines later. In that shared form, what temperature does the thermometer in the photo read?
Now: 78 °C
